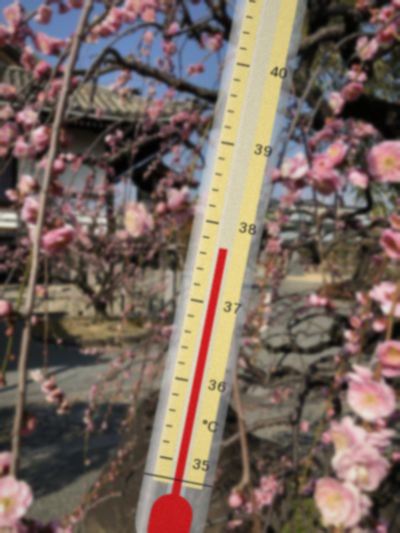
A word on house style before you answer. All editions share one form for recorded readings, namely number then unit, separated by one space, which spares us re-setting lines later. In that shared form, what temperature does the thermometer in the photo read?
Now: 37.7 °C
